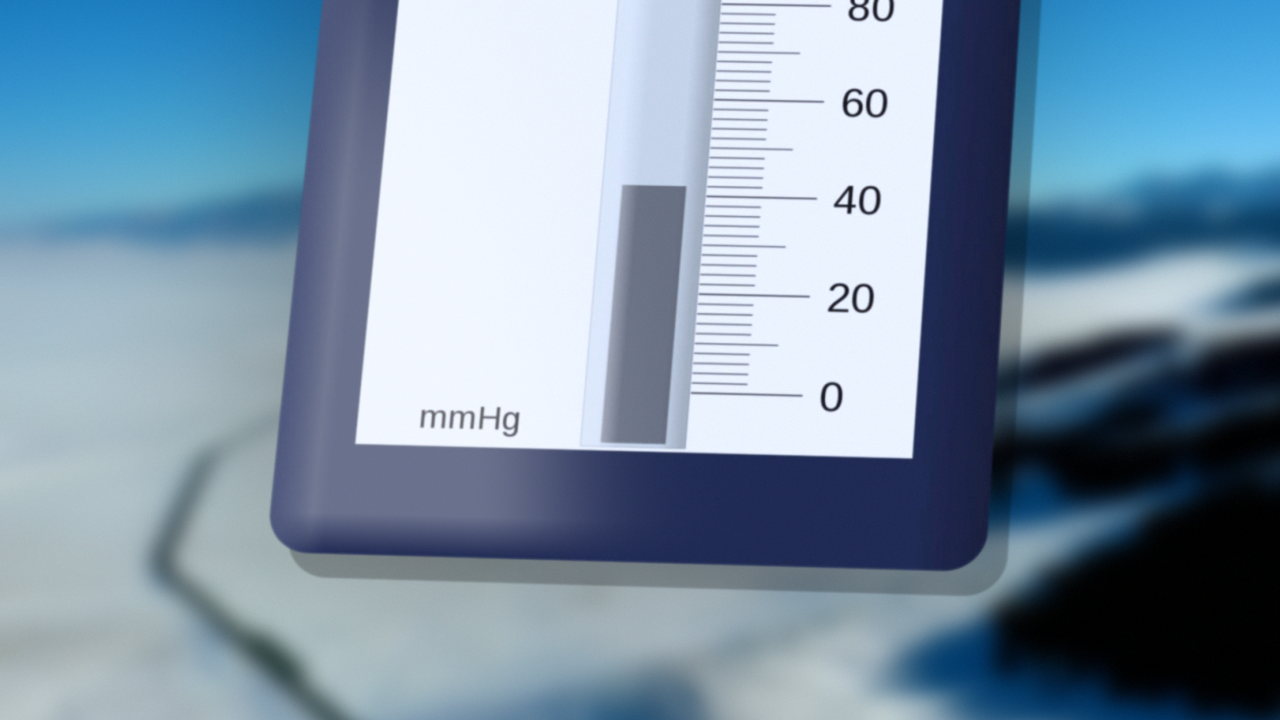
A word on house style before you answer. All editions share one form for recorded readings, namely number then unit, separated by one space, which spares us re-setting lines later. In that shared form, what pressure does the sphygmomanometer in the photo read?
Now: 42 mmHg
